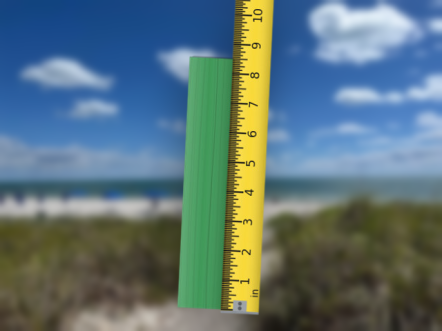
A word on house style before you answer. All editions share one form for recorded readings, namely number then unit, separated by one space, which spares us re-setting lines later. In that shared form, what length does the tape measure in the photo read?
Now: 8.5 in
